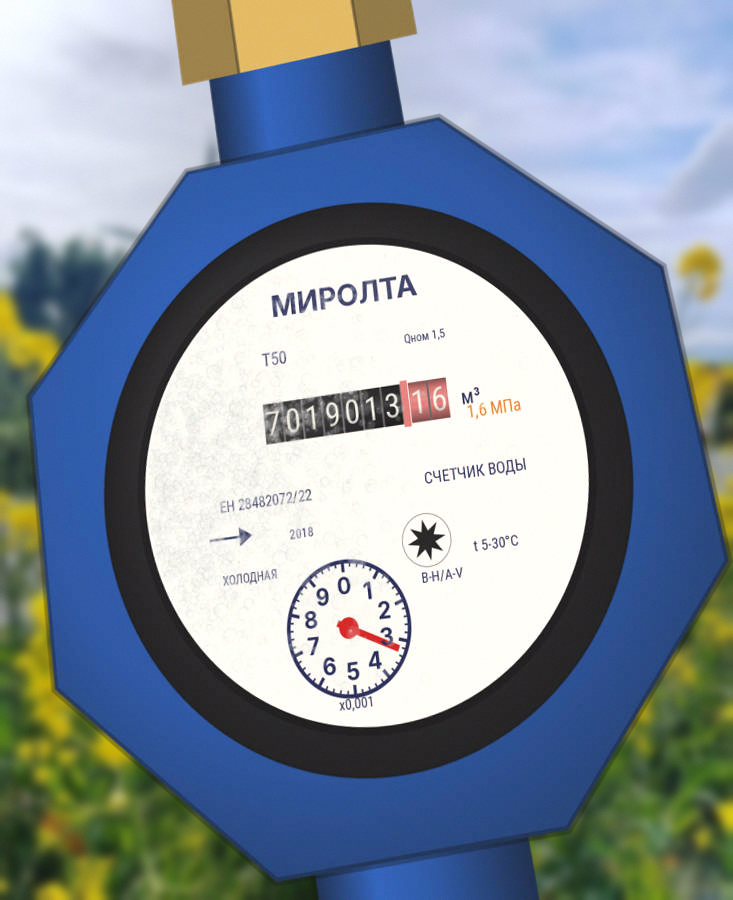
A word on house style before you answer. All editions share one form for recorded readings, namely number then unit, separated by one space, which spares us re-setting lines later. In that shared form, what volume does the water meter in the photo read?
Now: 7019013.163 m³
